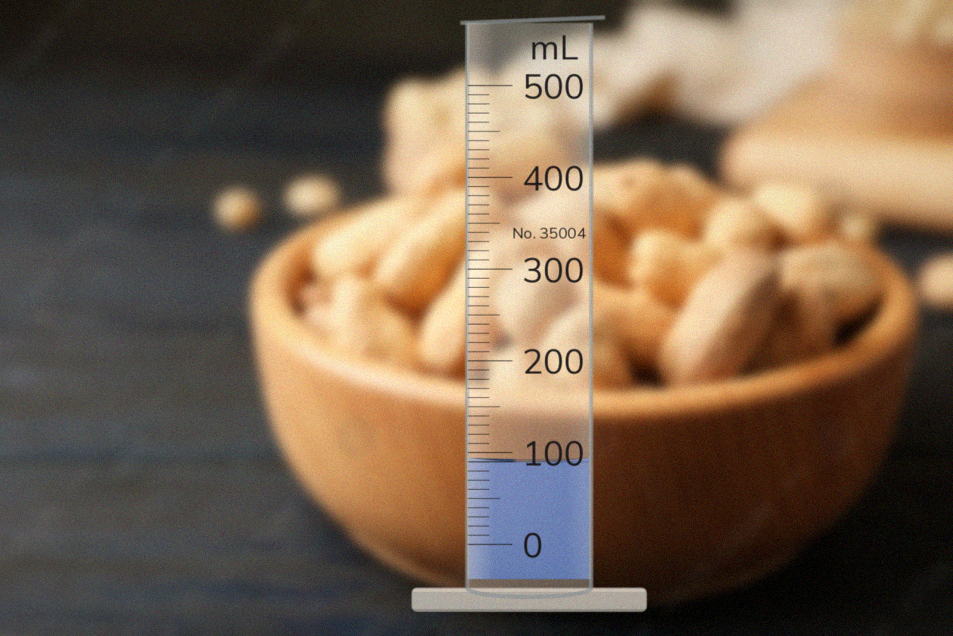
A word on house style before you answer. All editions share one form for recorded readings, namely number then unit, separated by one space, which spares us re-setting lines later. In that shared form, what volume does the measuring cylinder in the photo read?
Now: 90 mL
